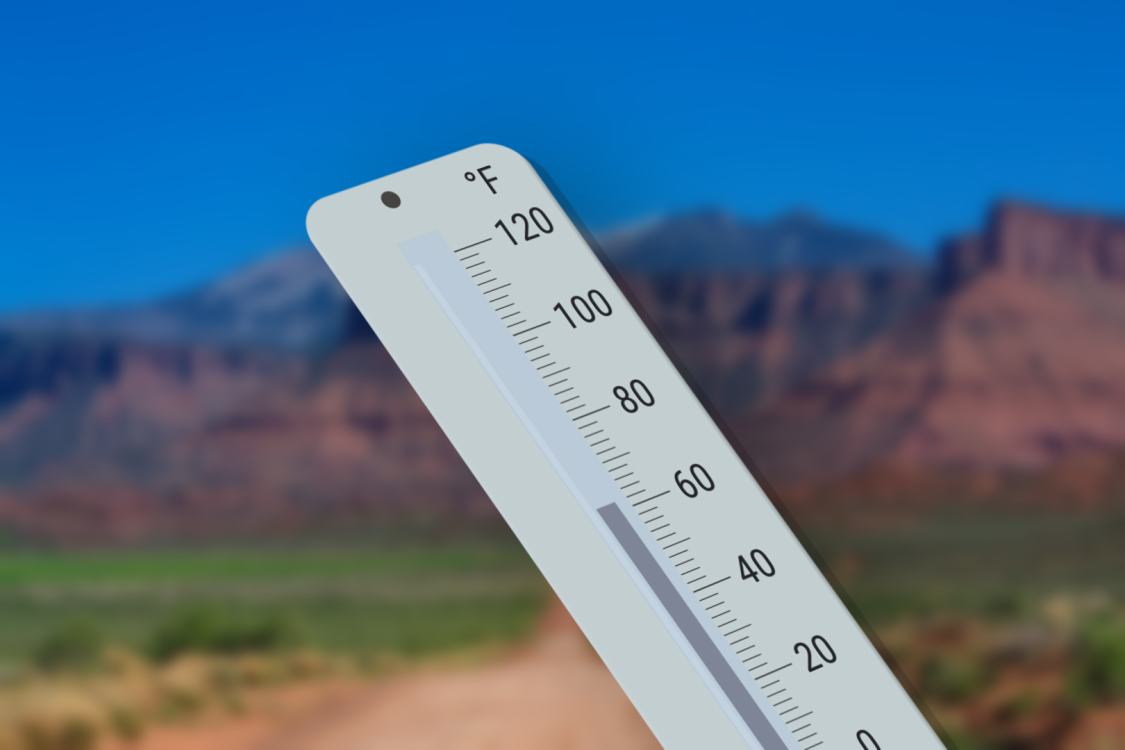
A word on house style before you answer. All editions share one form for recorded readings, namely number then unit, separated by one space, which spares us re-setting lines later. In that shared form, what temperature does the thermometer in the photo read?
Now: 62 °F
